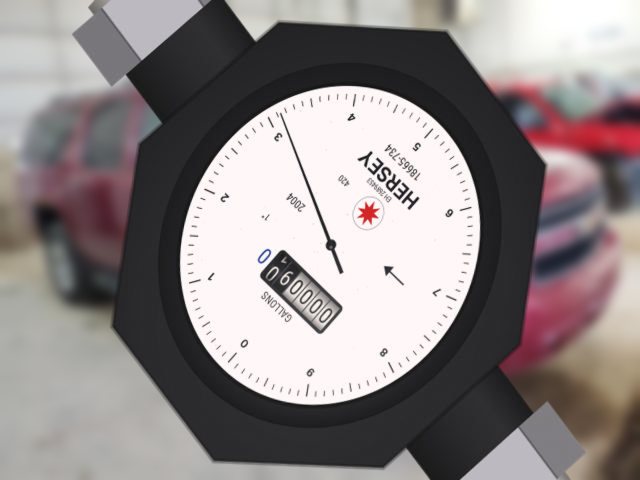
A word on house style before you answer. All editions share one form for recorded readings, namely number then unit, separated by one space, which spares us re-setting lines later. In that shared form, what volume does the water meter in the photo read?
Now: 903.1 gal
